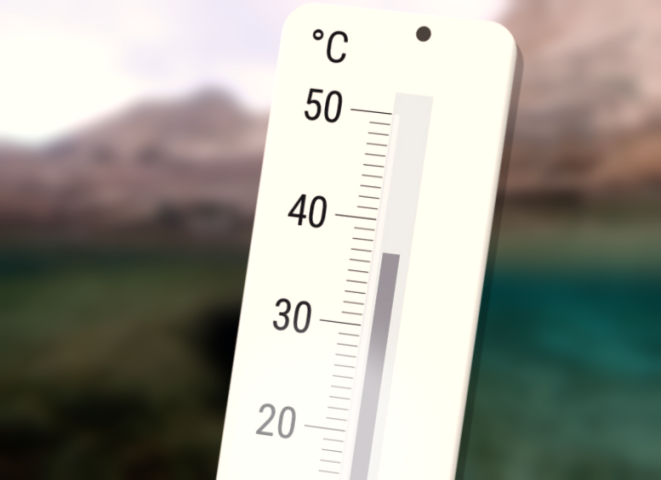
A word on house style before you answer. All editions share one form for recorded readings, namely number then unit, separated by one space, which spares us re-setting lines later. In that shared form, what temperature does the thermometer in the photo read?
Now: 37 °C
